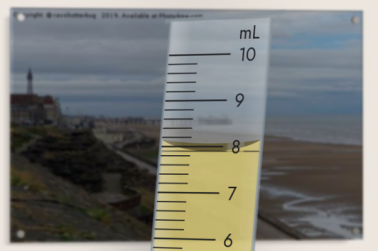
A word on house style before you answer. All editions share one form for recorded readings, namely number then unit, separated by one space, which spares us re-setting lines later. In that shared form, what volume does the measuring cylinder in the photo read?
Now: 7.9 mL
